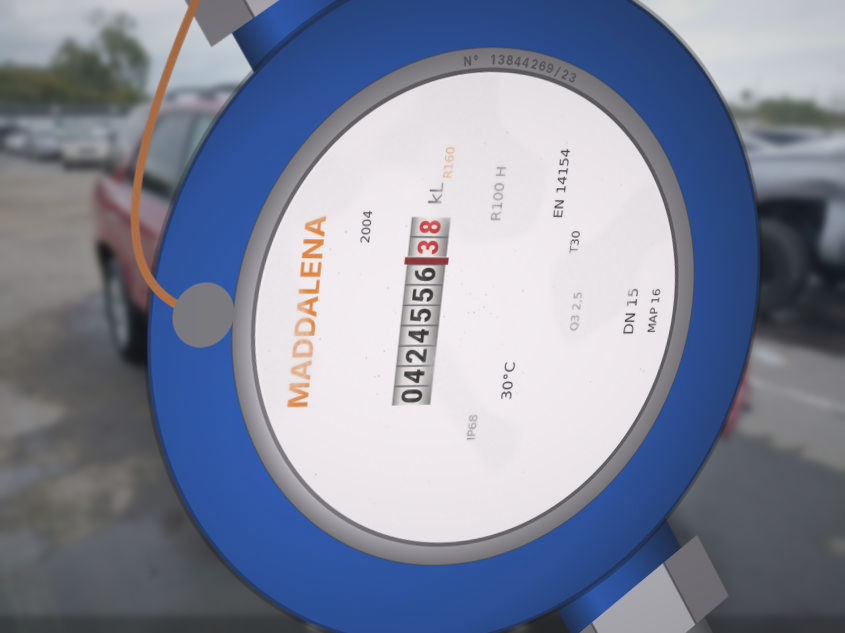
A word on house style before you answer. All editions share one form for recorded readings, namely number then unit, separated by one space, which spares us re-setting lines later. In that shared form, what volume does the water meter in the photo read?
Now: 424556.38 kL
